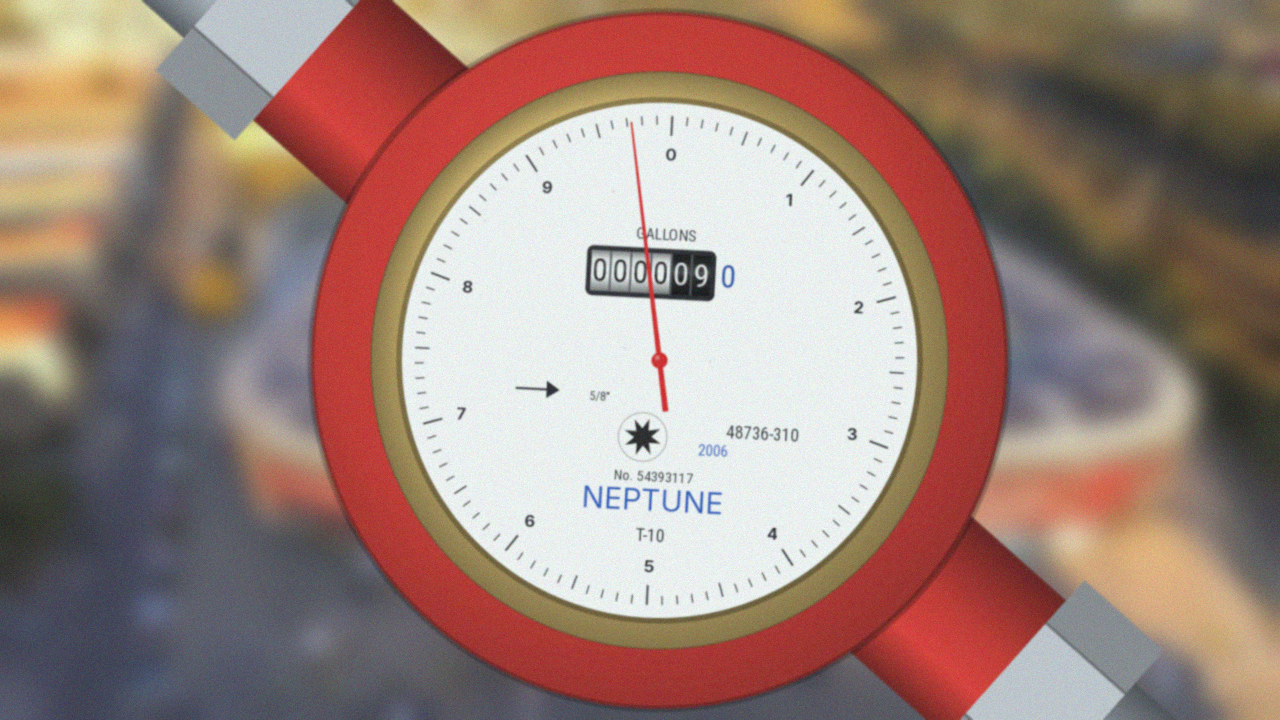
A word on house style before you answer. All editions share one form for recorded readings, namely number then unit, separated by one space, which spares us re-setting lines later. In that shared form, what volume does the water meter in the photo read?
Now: 89.7 gal
